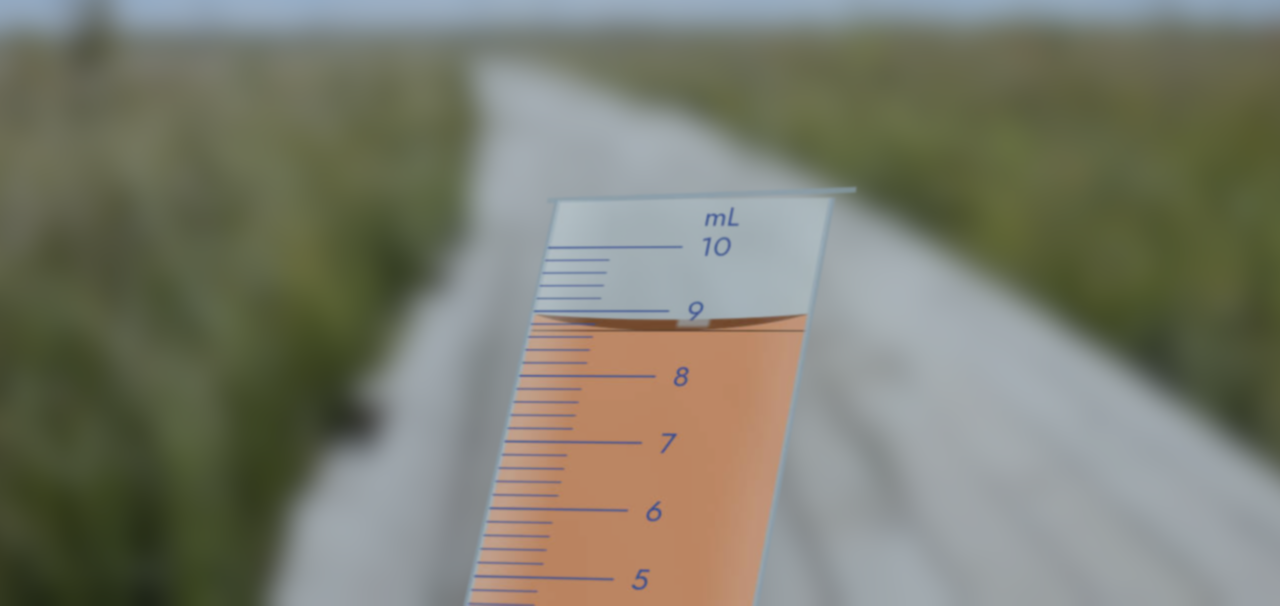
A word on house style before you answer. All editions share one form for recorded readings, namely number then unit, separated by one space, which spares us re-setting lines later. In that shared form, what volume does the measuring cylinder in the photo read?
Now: 8.7 mL
